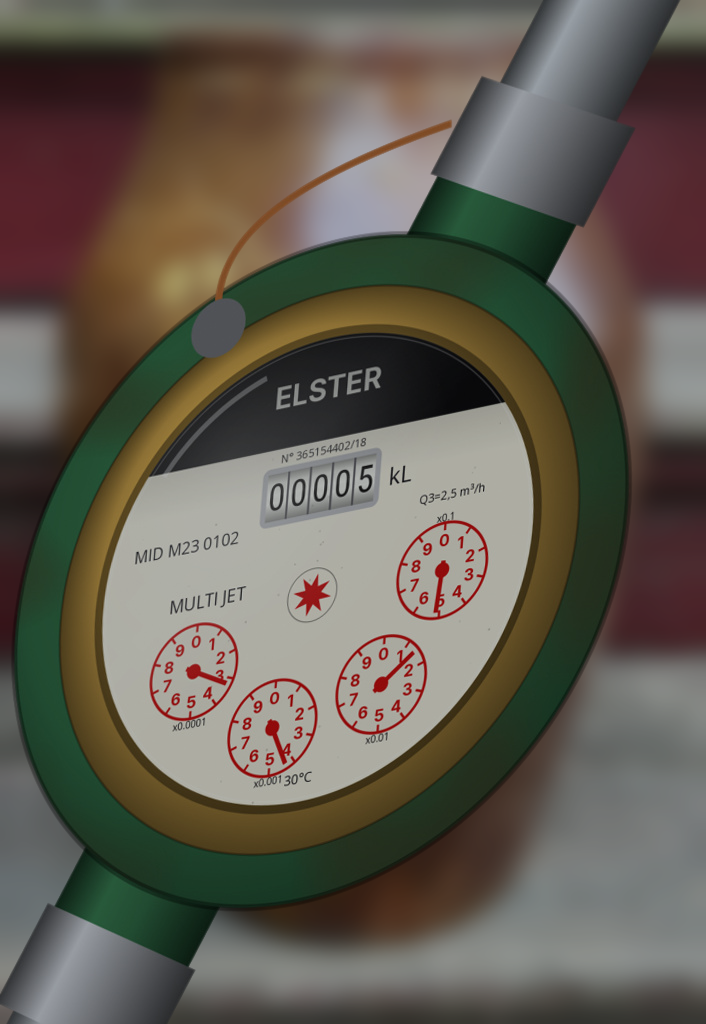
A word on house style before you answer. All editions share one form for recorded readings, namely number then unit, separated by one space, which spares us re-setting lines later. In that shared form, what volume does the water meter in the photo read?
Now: 5.5143 kL
